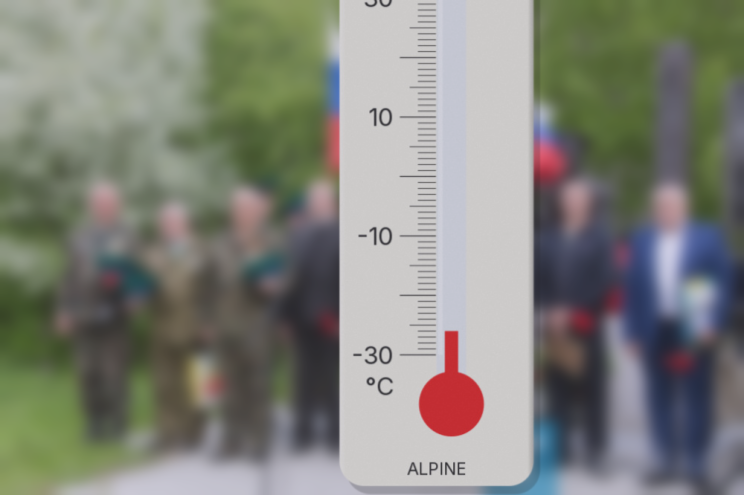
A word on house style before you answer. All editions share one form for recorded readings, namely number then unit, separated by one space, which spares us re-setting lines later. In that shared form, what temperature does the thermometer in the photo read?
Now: -26 °C
